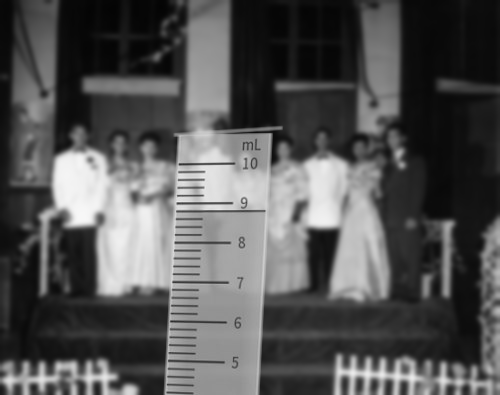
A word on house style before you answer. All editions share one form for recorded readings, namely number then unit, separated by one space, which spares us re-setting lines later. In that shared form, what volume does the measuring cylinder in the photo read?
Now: 8.8 mL
